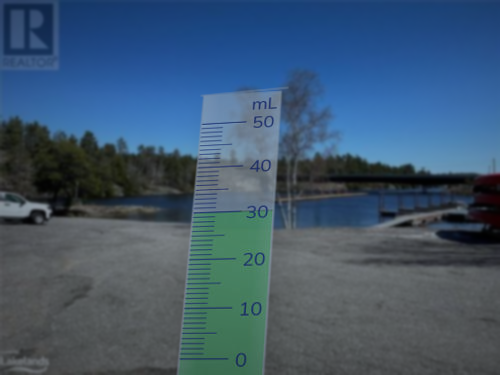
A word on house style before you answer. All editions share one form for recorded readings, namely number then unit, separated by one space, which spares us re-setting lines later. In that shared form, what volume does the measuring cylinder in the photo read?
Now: 30 mL
